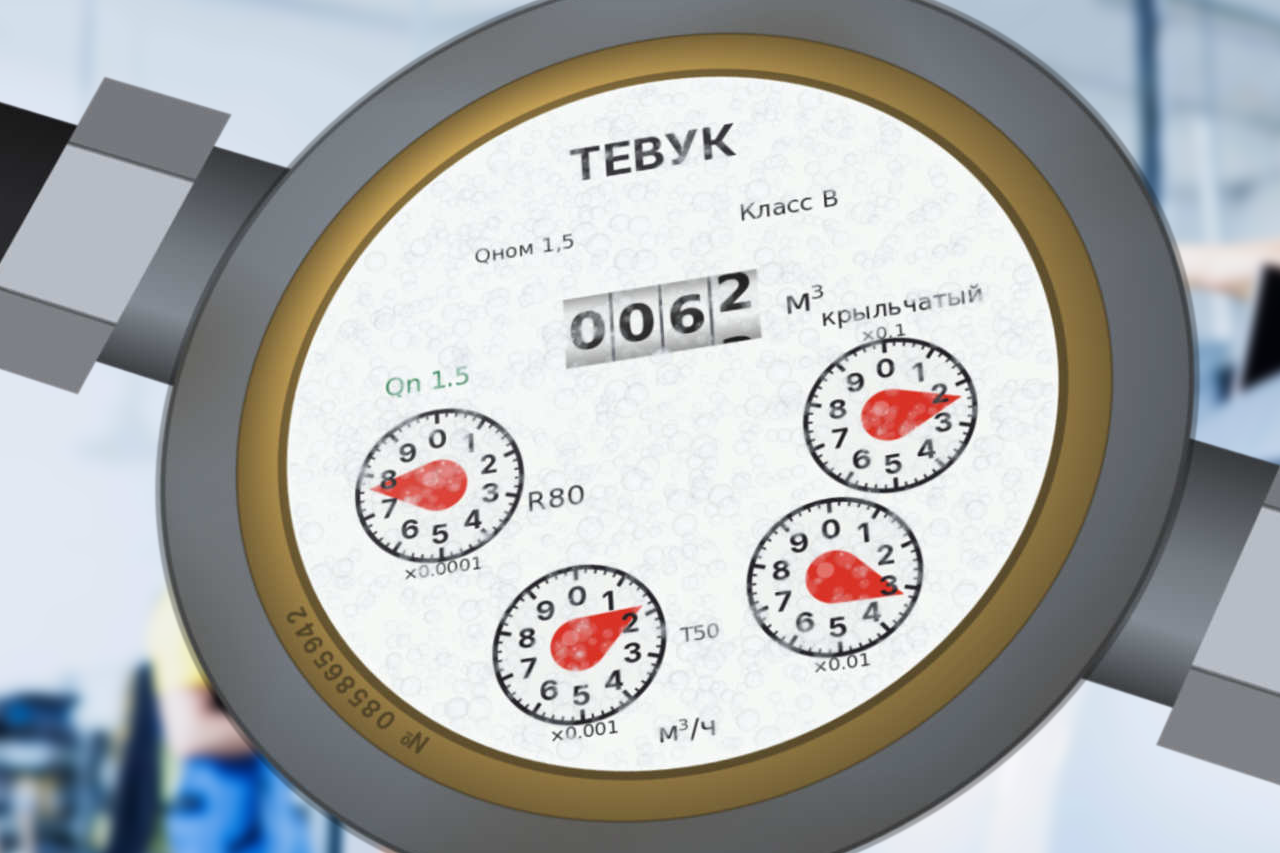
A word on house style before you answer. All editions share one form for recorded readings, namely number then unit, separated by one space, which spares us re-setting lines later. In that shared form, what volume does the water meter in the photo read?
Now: 62.2317 m³
